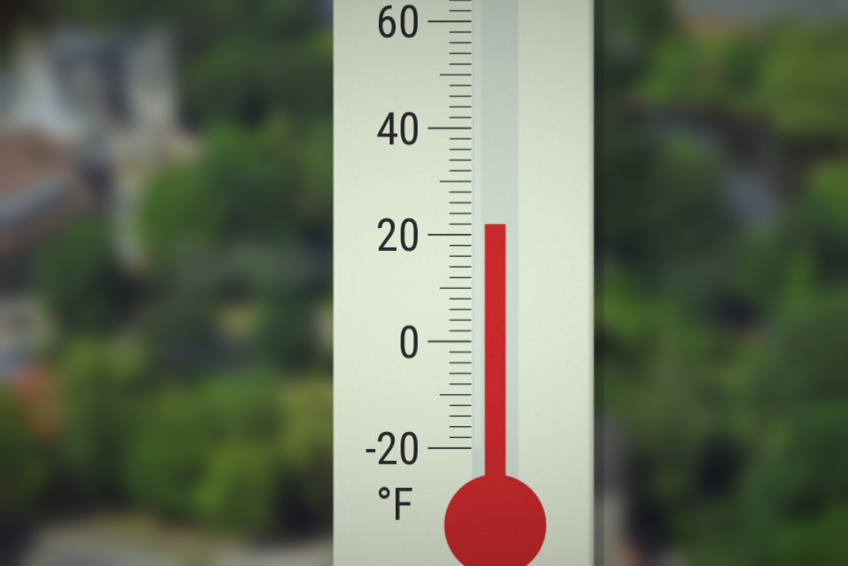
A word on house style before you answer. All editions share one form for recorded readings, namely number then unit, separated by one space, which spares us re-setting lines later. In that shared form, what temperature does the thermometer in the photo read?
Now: 22 °F
